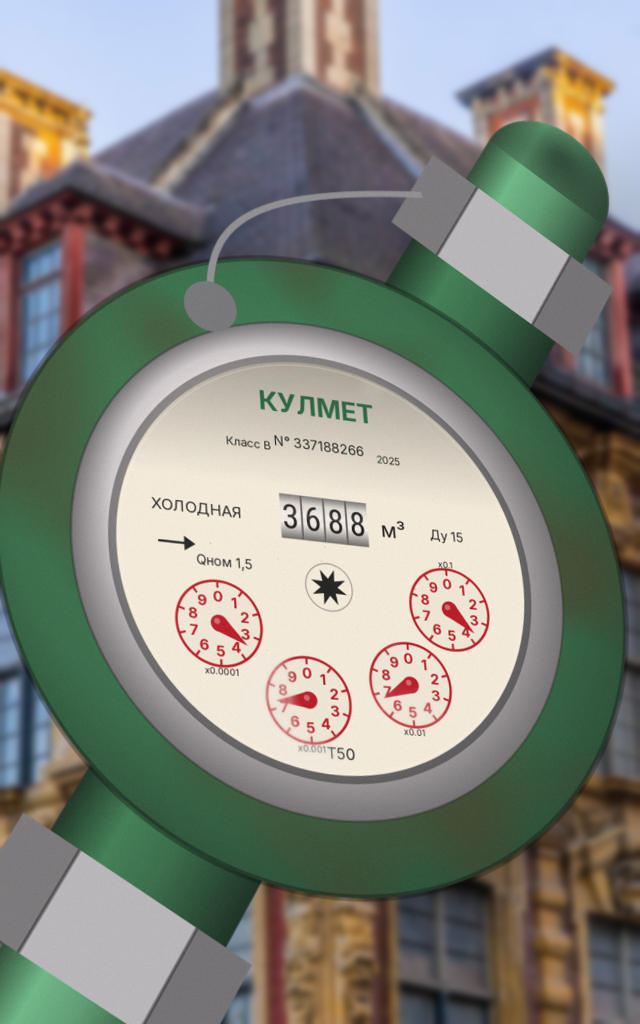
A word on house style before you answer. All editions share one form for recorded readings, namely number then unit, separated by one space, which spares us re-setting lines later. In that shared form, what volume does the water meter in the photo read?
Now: 3688.3673 m³
